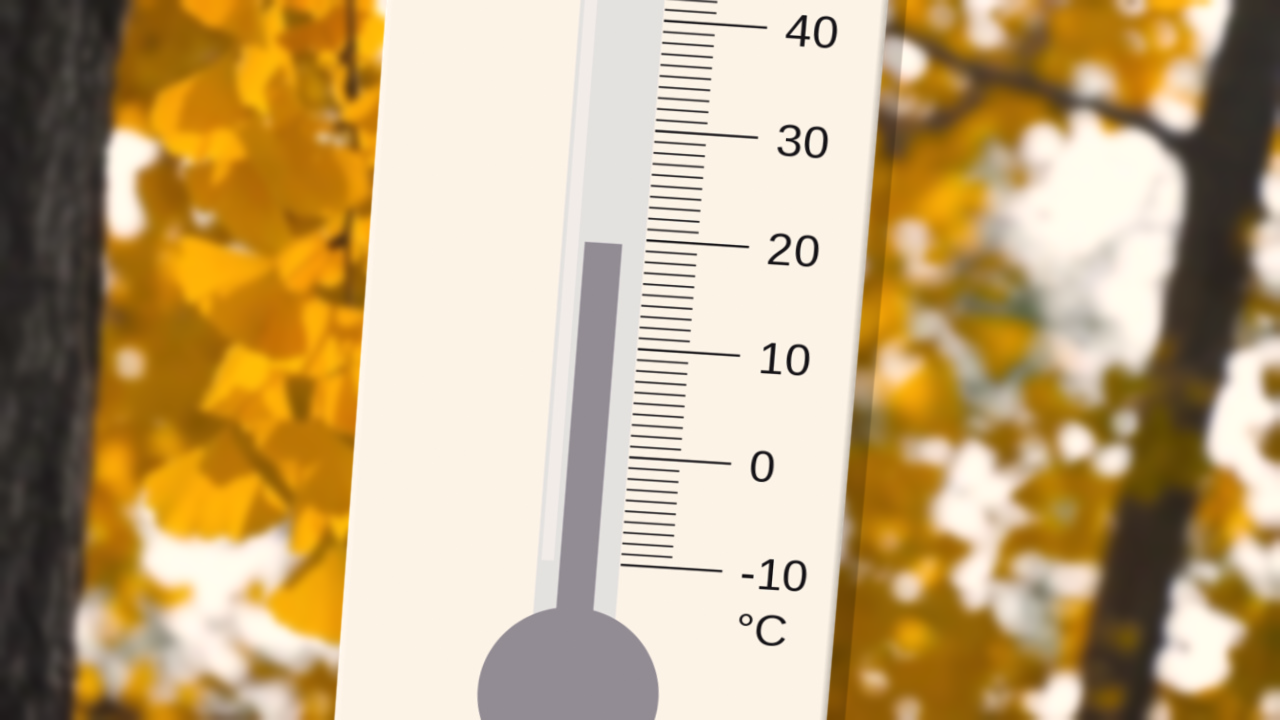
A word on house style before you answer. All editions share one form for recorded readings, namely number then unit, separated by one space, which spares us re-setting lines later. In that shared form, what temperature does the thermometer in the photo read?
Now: 19.5 °C
